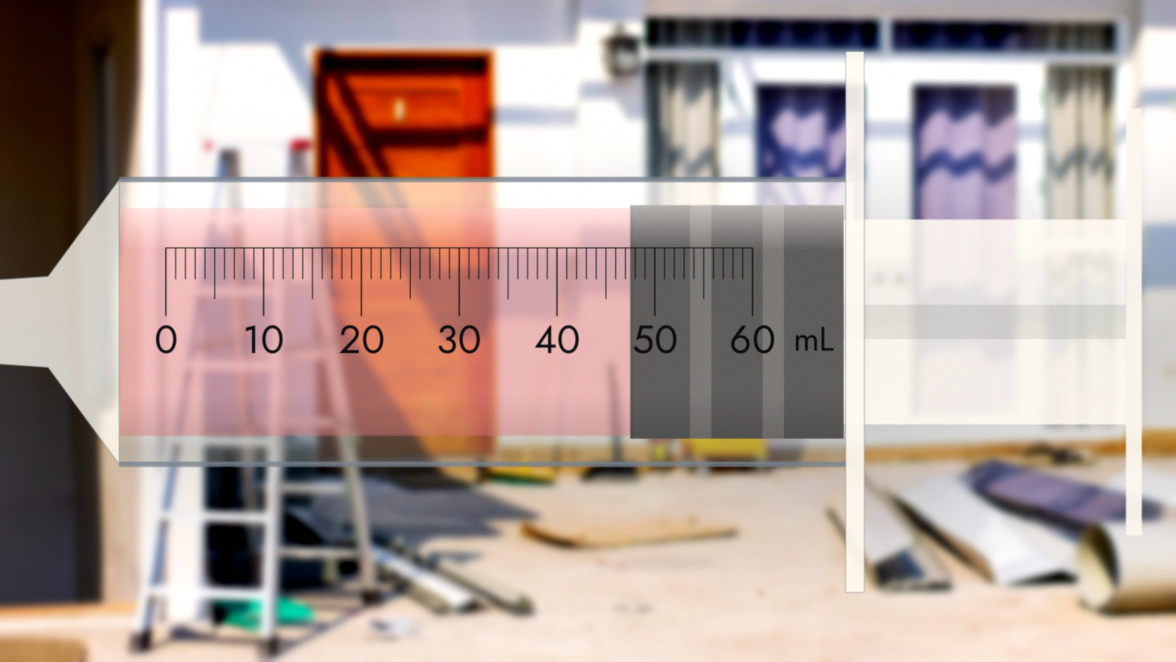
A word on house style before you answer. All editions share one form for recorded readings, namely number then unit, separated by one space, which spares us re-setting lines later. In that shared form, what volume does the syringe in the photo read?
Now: 47.5 mL
